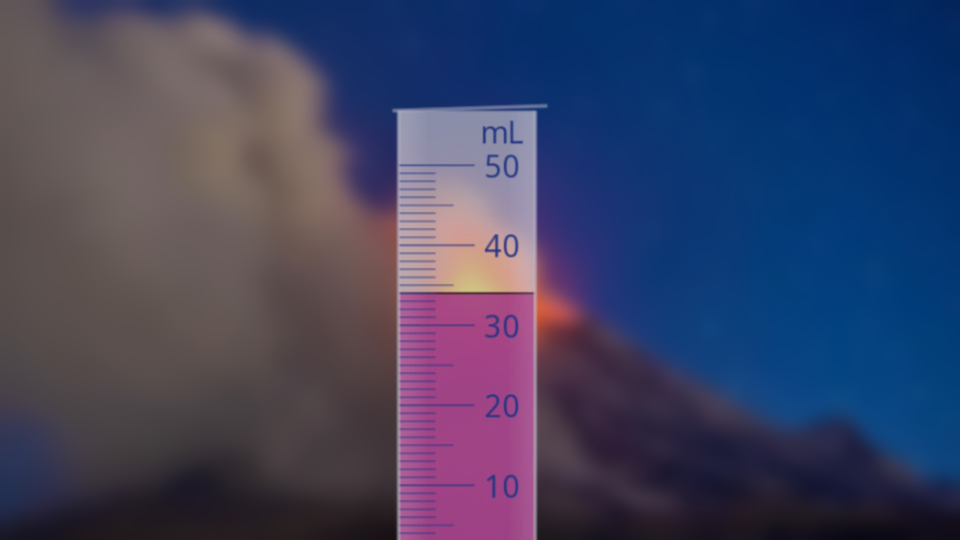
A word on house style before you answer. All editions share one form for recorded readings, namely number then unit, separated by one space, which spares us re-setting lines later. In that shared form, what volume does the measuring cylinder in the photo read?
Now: 34 mL
